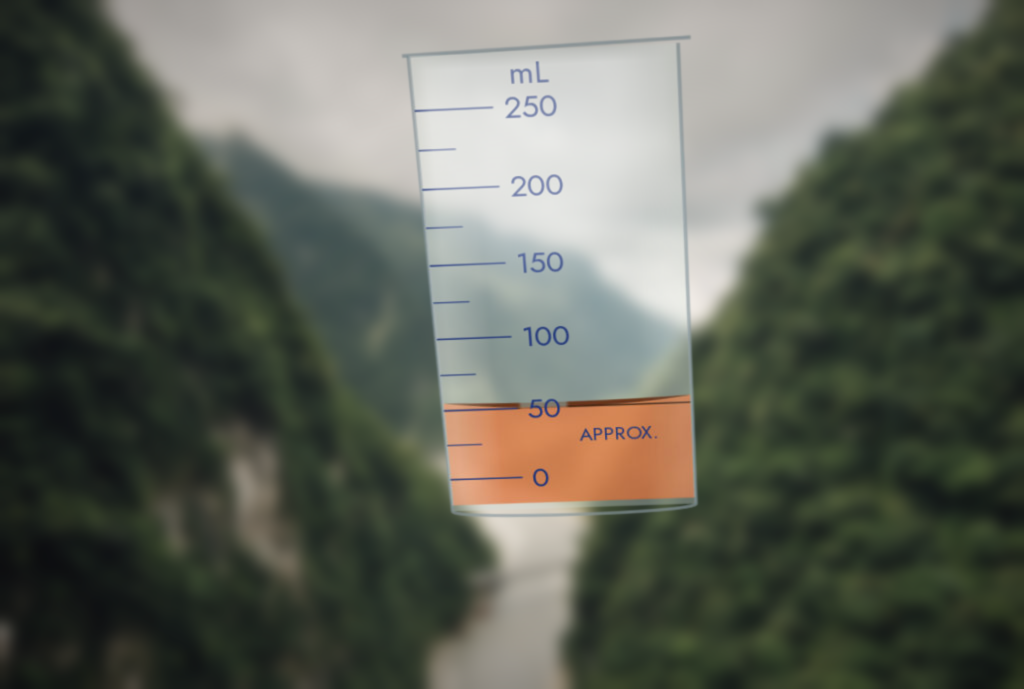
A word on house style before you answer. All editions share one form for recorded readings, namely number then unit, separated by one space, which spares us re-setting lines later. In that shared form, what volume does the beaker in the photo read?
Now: 50 mL
